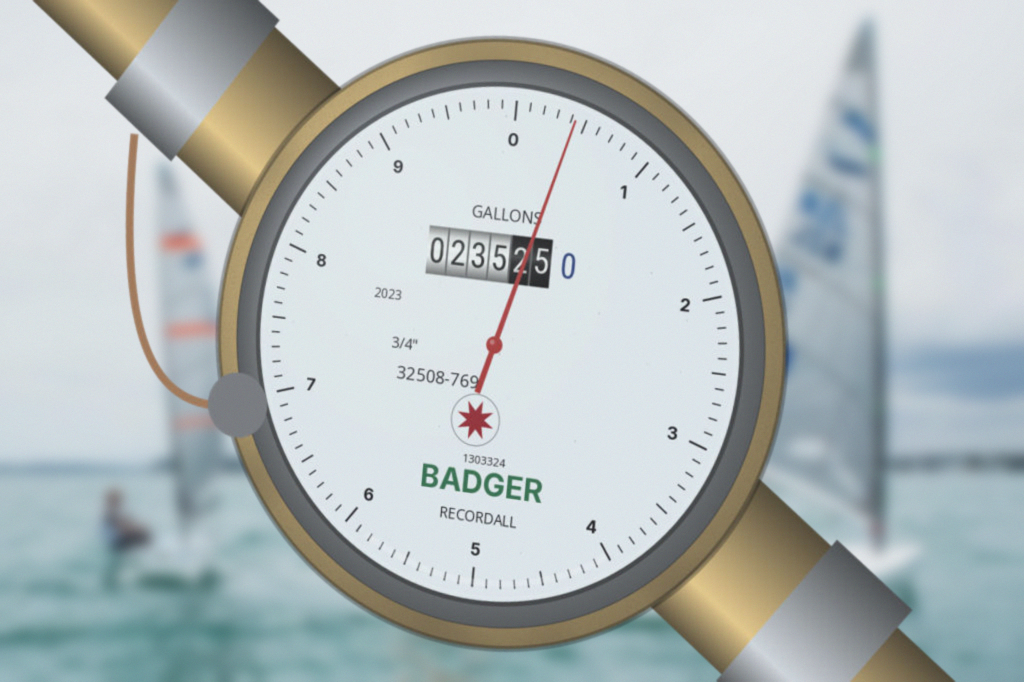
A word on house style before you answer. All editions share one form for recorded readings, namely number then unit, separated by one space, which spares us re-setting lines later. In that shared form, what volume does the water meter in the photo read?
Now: 235250.4 gal
